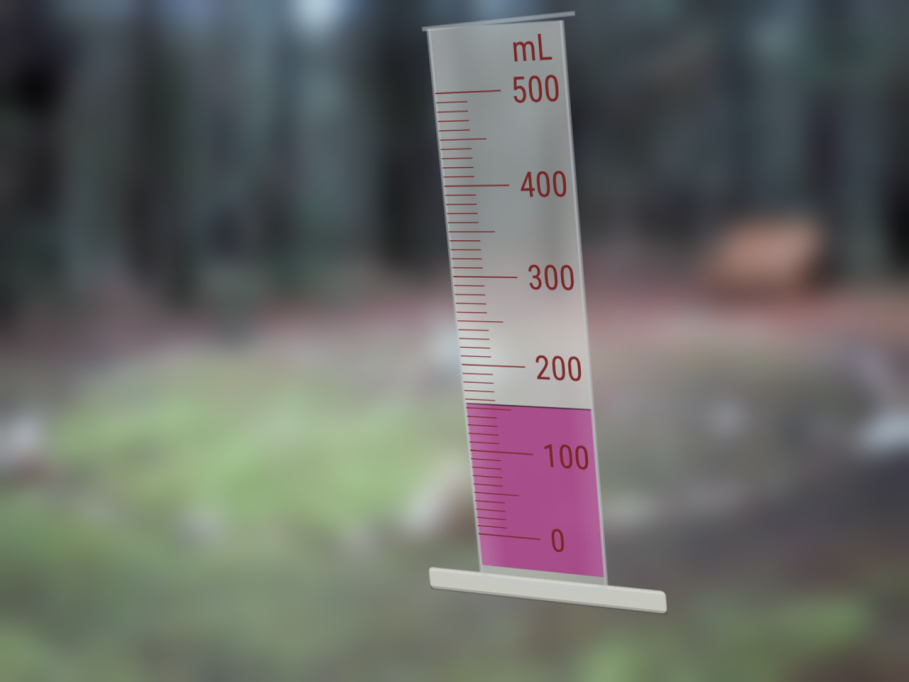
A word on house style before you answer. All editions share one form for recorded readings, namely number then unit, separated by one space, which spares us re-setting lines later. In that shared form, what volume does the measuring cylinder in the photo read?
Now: 155 mL
